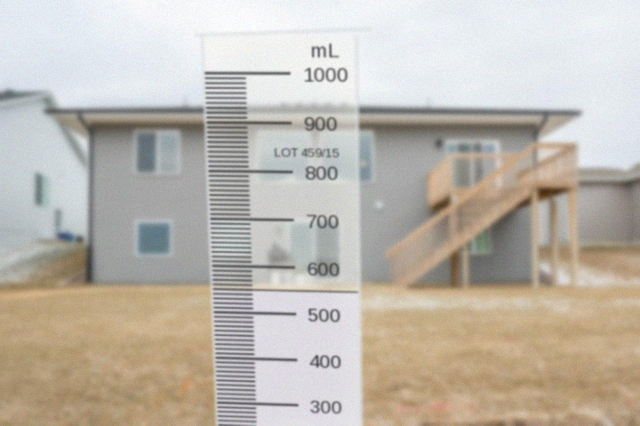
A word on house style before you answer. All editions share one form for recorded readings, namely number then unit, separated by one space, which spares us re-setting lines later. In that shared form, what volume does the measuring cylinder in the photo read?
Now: 550 mL
